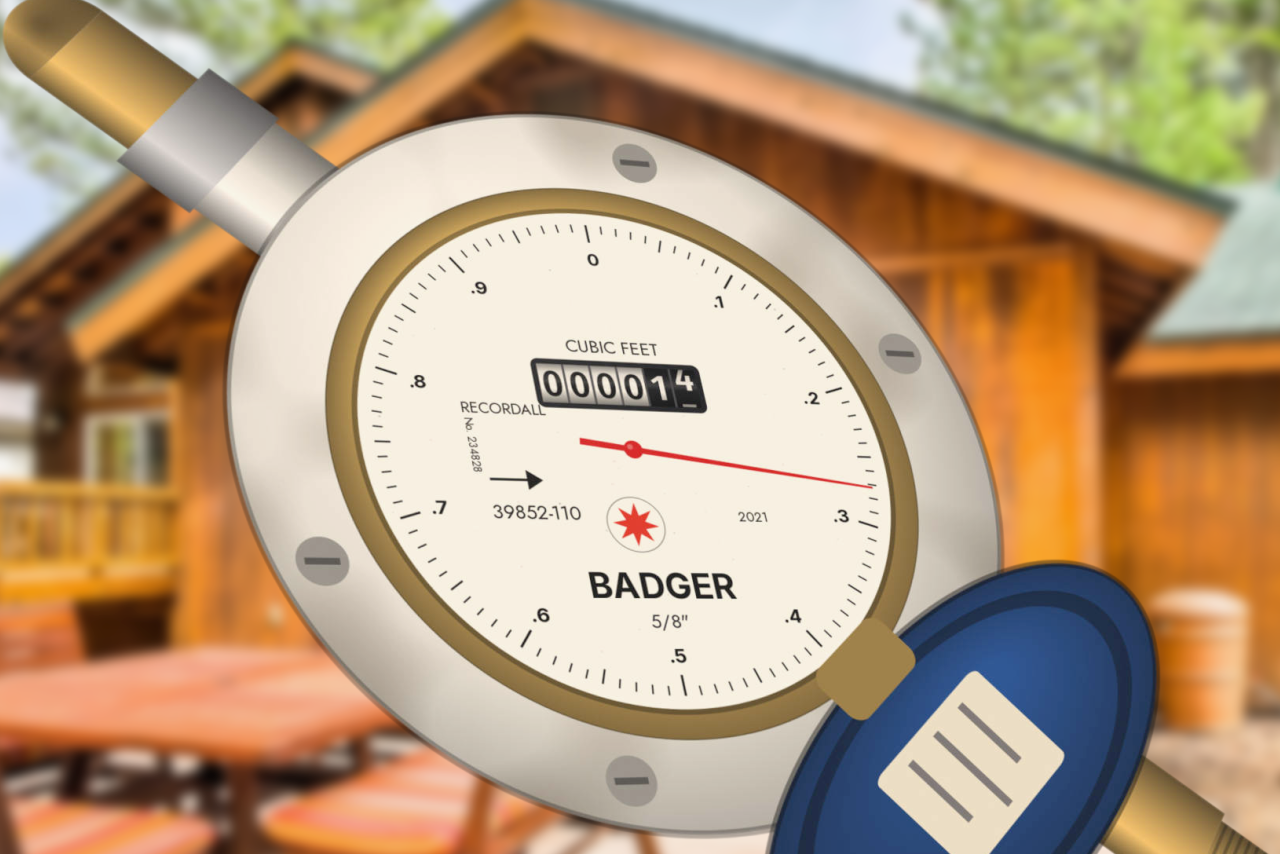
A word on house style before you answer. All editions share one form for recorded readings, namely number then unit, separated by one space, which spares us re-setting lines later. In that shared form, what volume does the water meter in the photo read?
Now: 14.27 ft³
